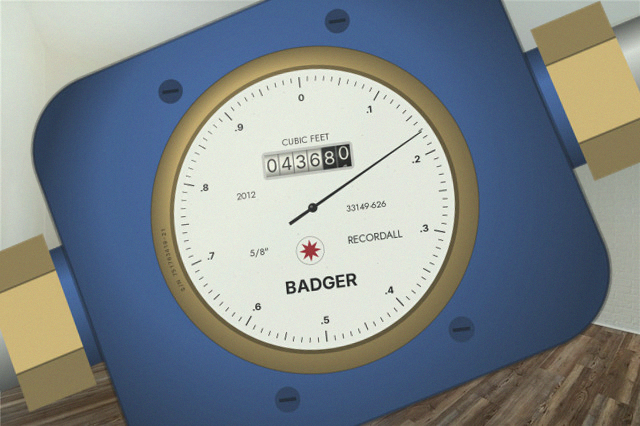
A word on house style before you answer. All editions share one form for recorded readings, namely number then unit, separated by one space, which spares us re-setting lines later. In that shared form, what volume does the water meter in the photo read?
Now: 43680.17 ft³
